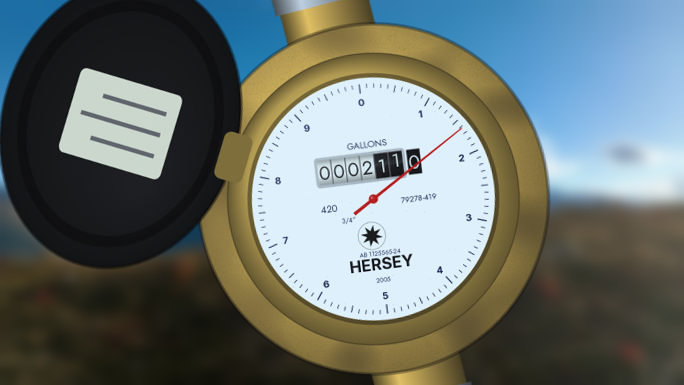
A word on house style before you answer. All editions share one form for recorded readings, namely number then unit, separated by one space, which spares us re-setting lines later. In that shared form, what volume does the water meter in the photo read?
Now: 2111.6 gal
